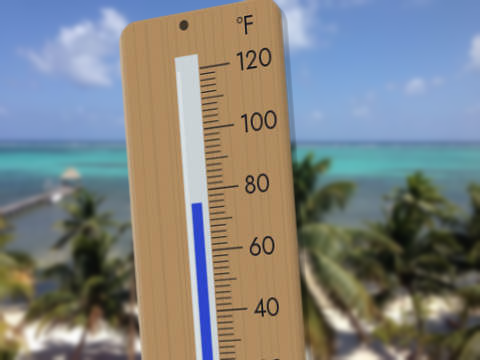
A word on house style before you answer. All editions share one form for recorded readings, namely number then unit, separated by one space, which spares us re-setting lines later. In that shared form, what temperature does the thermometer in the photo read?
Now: 76 °F
